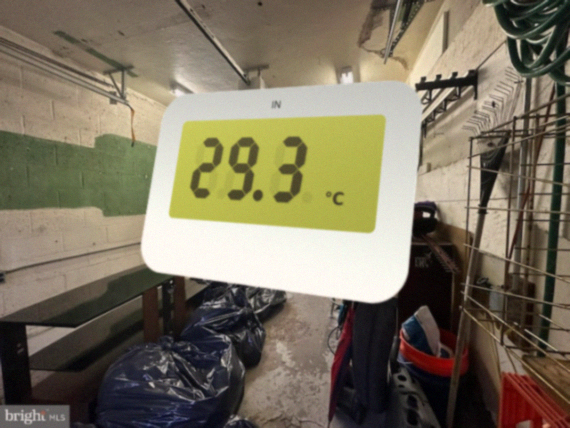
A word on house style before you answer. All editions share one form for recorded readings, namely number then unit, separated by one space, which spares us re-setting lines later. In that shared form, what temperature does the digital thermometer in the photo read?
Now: 29.3 °C
